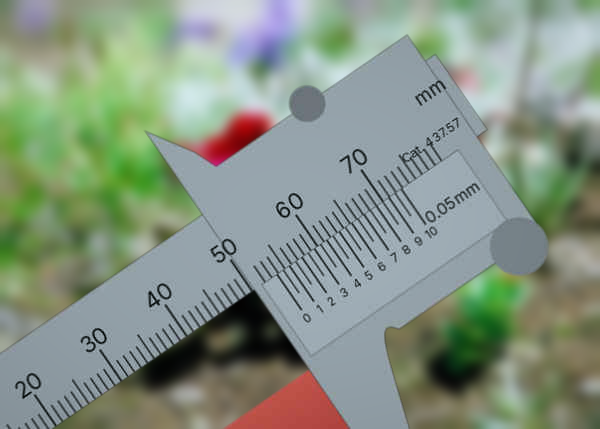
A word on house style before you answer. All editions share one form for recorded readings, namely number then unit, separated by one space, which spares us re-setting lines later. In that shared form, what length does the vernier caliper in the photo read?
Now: 53.8 mm
